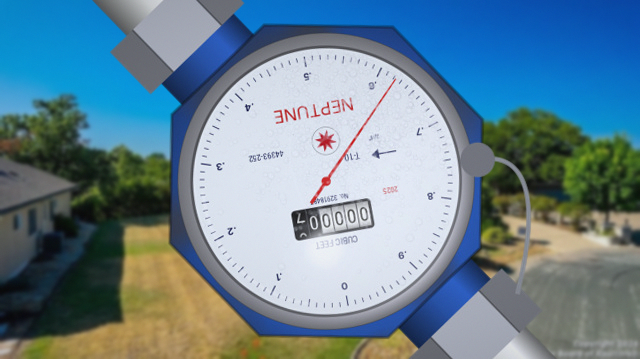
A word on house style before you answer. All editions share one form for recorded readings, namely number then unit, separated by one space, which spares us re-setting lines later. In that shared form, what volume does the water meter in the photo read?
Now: 6.62 ft³
